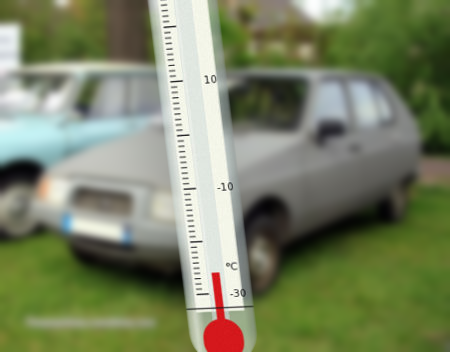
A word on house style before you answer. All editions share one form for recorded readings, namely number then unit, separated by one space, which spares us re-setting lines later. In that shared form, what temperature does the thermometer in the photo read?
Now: -26 °C
